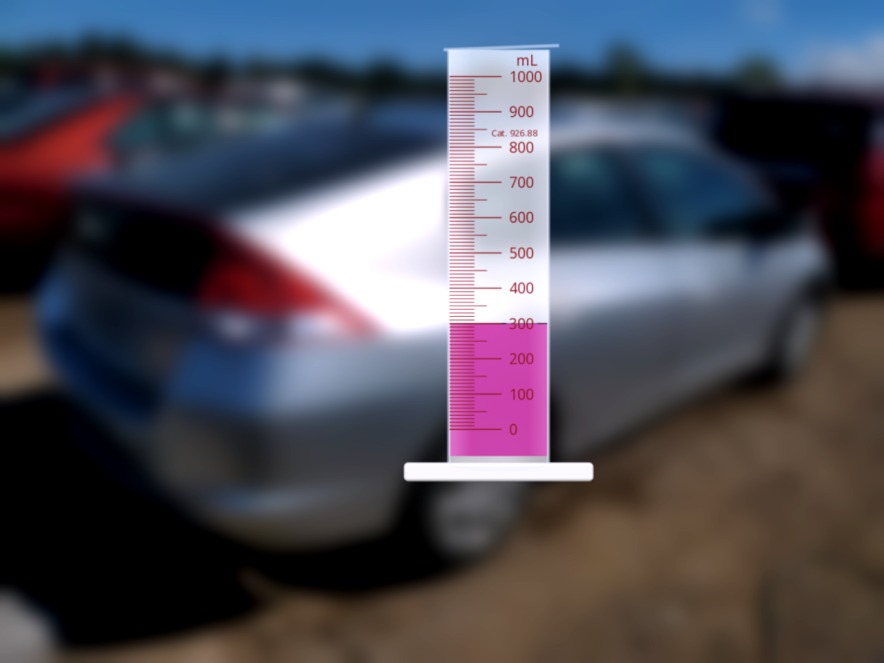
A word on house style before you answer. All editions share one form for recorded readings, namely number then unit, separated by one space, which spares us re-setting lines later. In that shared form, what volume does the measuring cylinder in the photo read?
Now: 300 mL
